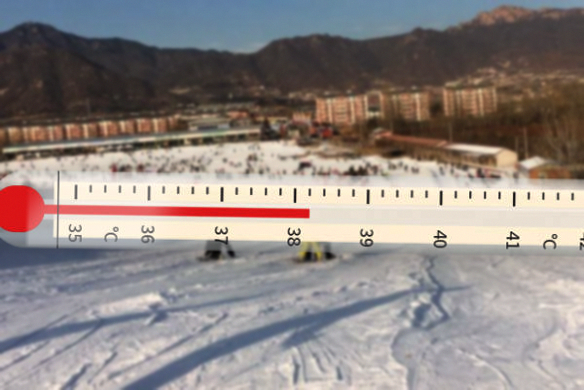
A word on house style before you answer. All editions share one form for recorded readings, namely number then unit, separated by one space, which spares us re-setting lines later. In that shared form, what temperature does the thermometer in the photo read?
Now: 38.2 °C
